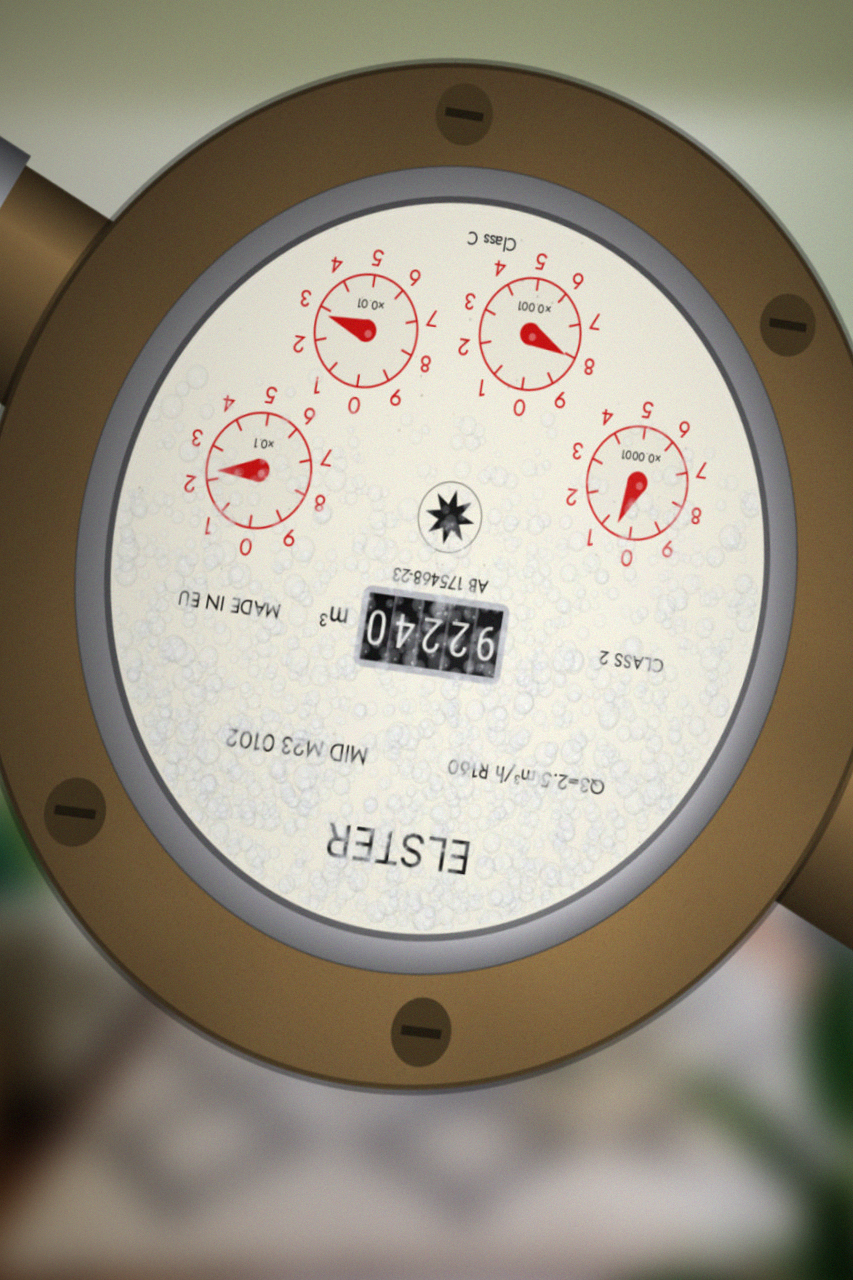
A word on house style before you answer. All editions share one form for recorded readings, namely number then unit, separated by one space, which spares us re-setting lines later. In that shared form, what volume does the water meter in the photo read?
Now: 92240.2280 m³
